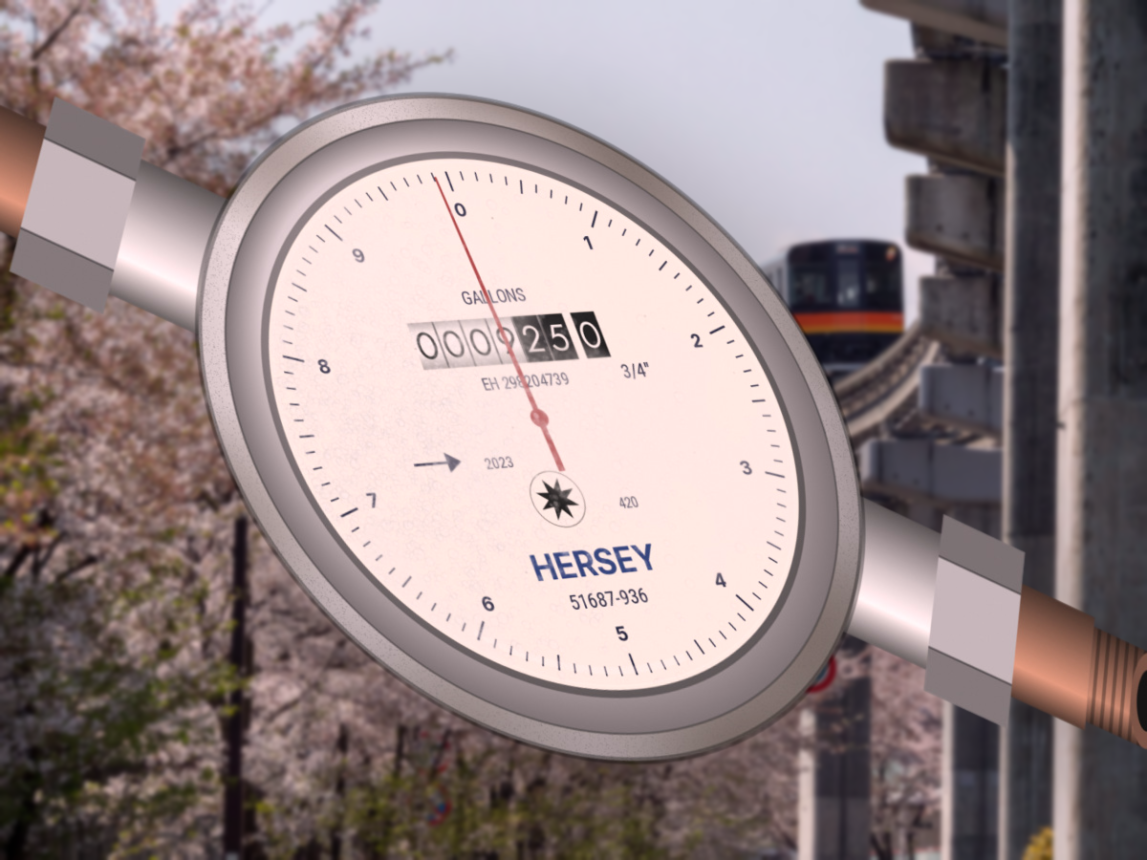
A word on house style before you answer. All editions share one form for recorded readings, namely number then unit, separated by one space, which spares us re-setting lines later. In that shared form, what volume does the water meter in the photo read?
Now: 9249.9 gal
